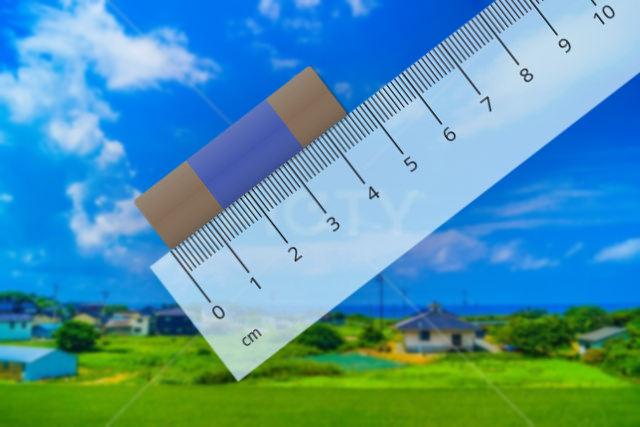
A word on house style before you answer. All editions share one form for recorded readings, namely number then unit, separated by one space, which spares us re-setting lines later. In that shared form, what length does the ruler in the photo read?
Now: 4.6 cm
